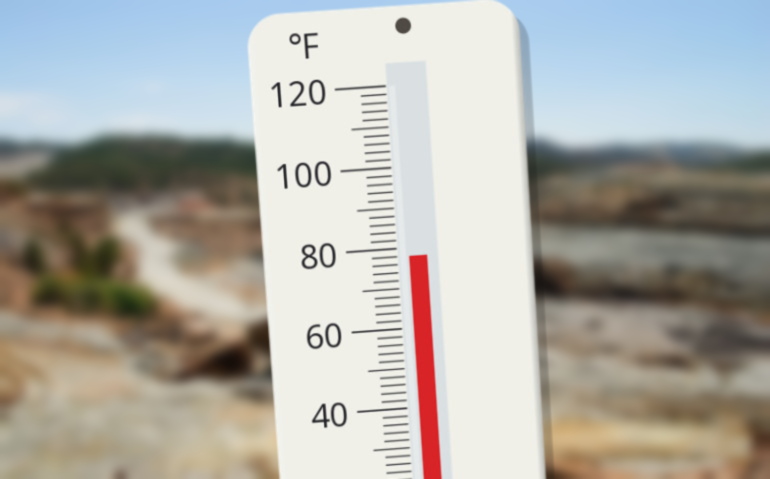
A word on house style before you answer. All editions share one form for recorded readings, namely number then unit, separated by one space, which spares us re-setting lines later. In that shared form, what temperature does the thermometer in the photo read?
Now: 78 °F
